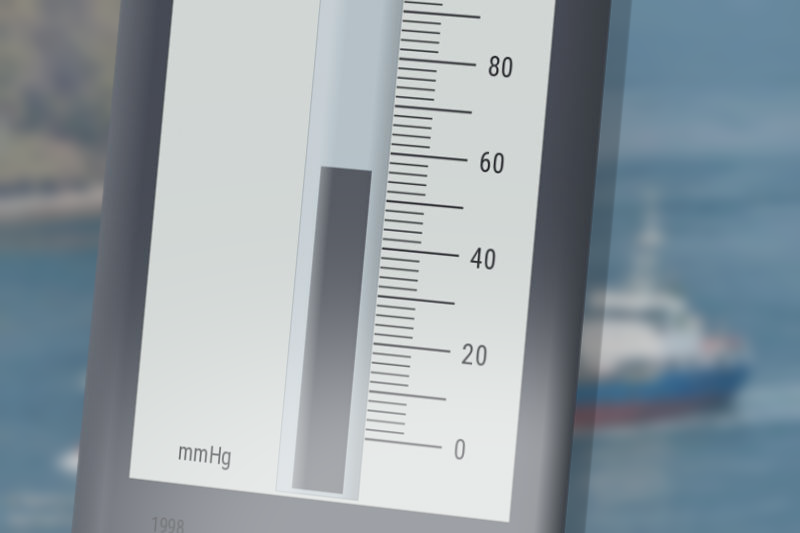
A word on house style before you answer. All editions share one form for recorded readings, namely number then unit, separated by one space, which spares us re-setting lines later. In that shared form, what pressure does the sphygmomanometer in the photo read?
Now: 56 mmHg
